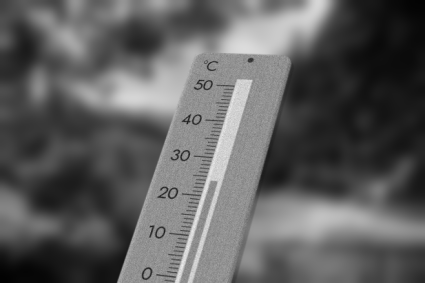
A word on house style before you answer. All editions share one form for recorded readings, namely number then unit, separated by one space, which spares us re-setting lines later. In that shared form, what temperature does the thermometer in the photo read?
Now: 24 °C
